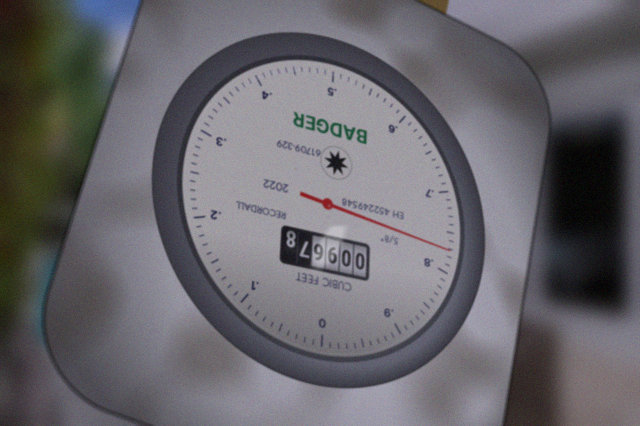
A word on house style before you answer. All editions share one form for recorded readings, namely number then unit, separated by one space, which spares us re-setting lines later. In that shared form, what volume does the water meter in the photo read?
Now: 9677.77 ft³
